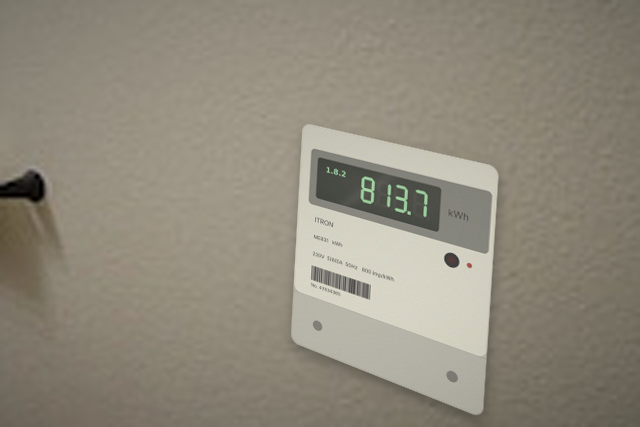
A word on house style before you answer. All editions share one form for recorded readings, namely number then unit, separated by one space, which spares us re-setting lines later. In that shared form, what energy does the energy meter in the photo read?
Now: 813.7 kWh
